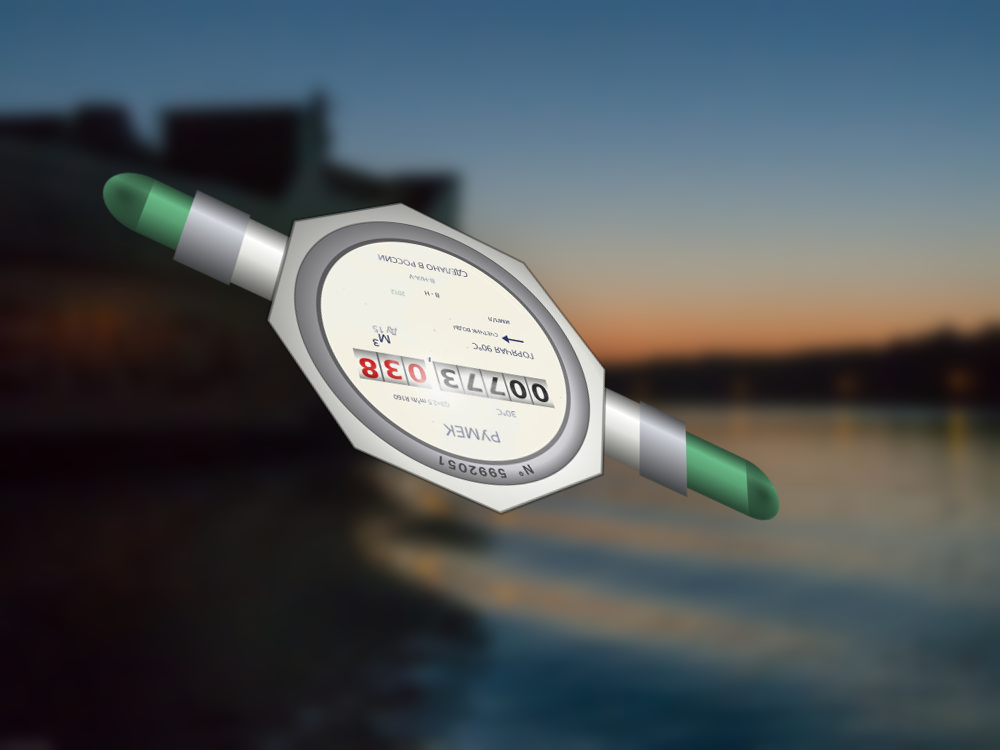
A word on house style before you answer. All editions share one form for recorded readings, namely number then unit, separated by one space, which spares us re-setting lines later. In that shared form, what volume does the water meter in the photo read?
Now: 773.038 m³
